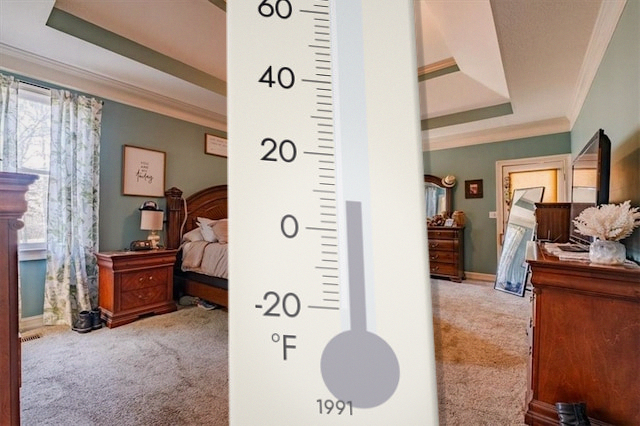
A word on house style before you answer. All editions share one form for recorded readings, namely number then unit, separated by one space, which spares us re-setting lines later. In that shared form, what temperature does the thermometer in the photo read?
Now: 8 °F
